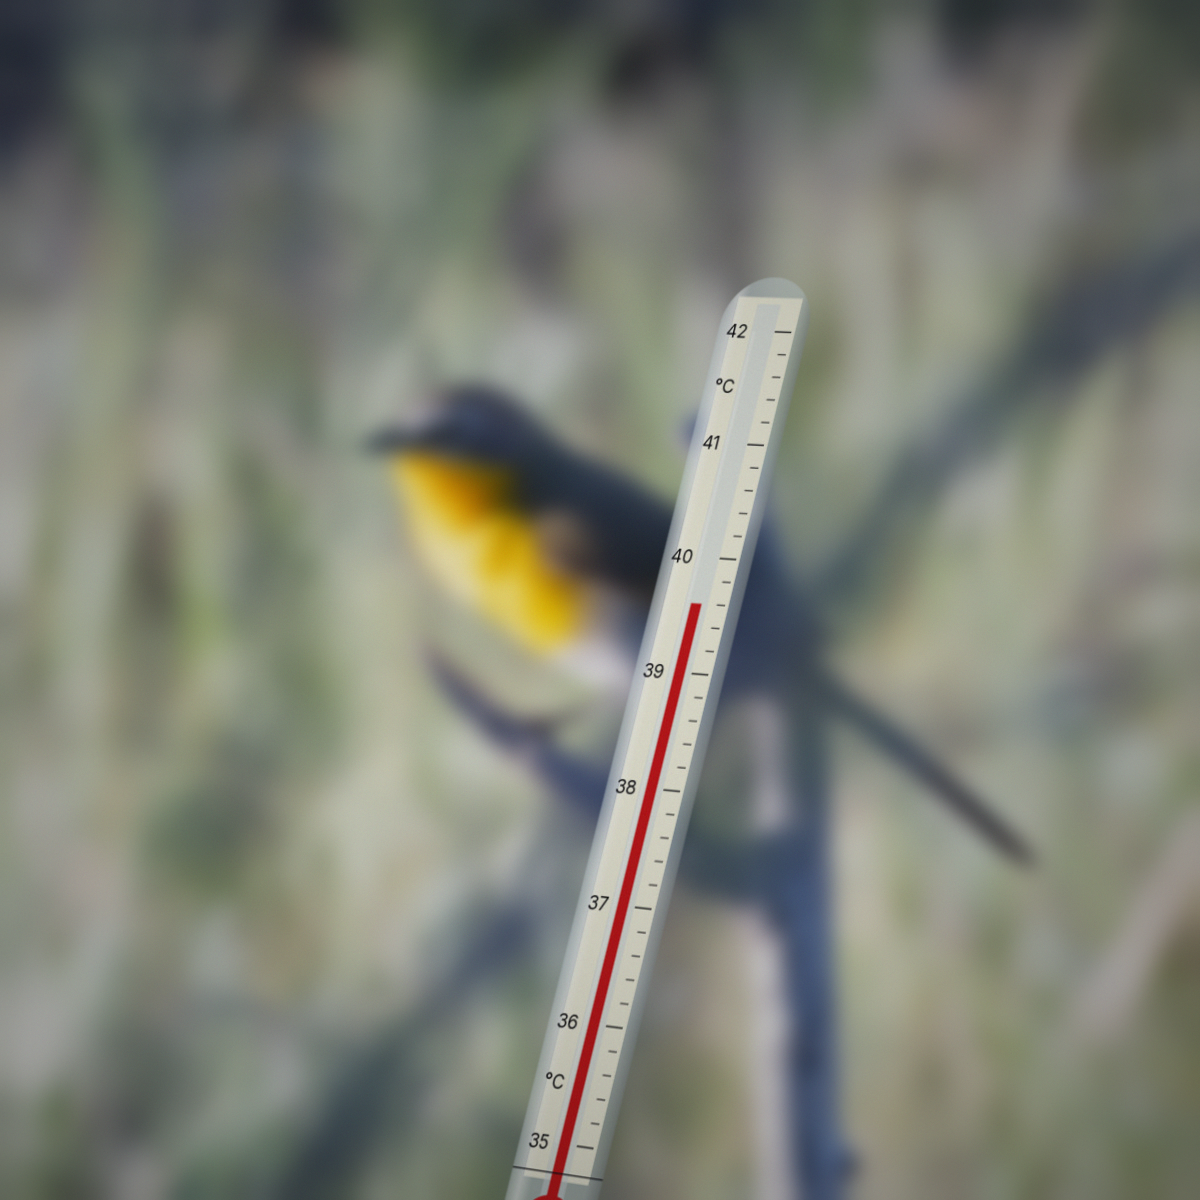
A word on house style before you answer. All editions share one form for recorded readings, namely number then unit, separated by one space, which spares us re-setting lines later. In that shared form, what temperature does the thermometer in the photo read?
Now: 39.6 °C
